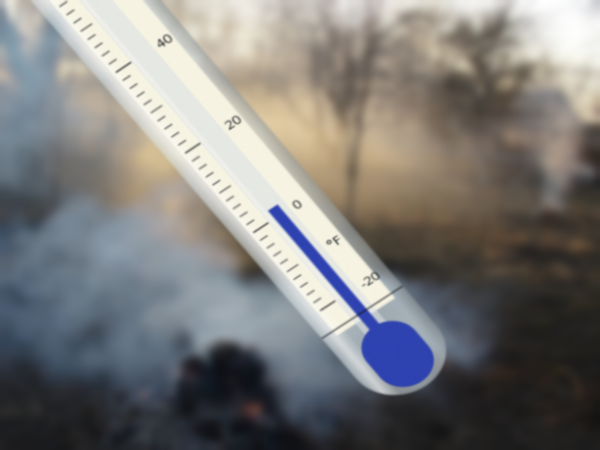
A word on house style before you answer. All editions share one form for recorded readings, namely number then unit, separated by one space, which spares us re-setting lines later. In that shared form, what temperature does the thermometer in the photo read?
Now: 2 °F
